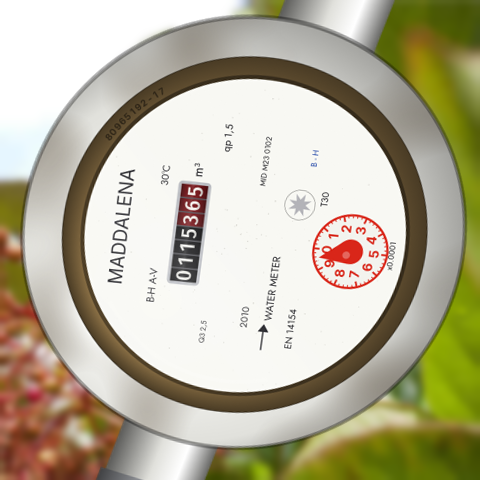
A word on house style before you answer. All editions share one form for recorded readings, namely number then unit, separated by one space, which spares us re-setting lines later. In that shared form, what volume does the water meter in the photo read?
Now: 115.3649 m³
